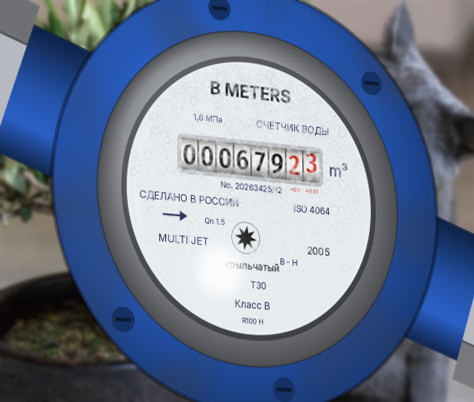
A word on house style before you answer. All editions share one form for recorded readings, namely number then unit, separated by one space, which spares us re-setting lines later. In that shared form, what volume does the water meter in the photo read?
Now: 679.23 m³
